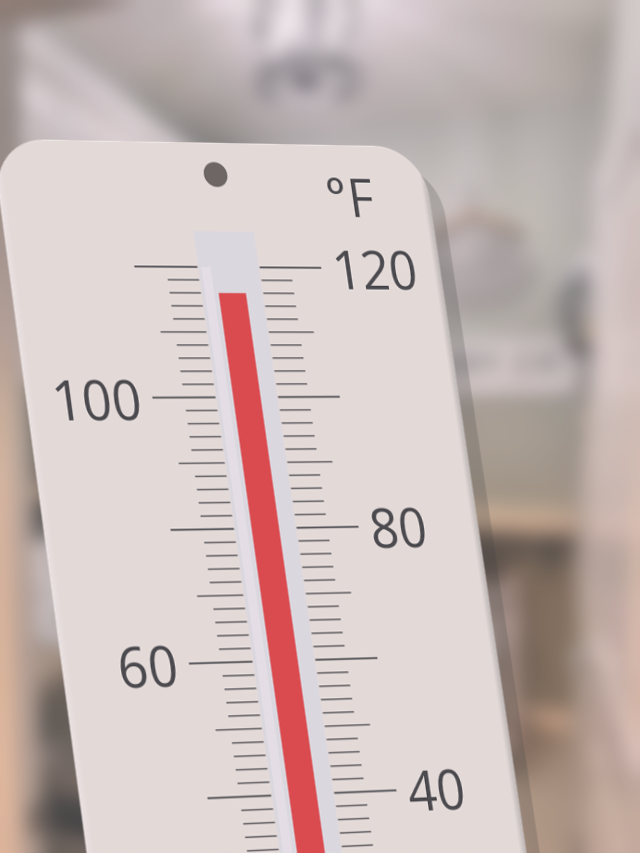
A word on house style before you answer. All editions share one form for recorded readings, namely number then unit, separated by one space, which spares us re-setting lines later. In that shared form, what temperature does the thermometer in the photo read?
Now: 116 °F
